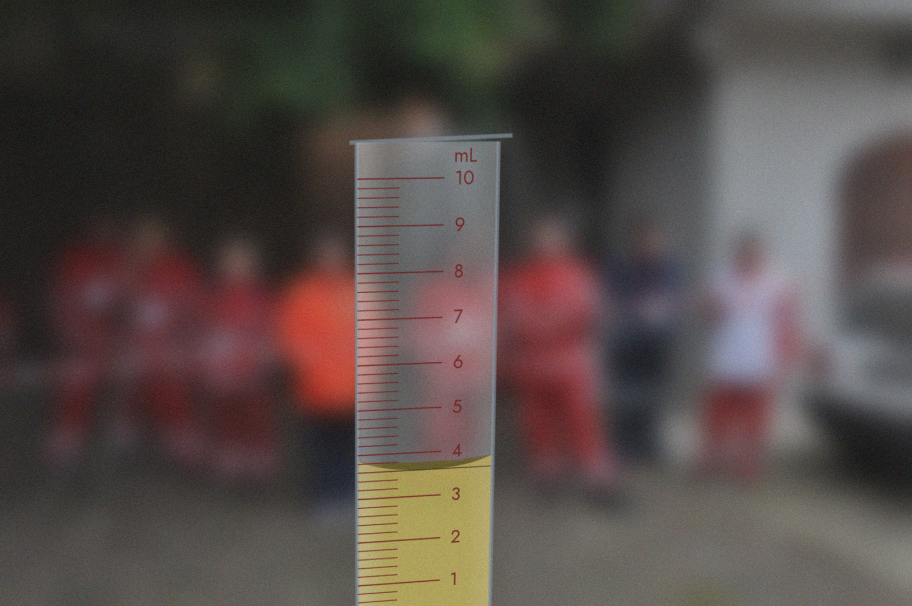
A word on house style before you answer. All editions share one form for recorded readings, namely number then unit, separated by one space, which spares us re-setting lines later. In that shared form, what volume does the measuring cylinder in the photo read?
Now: 3.6 mL
